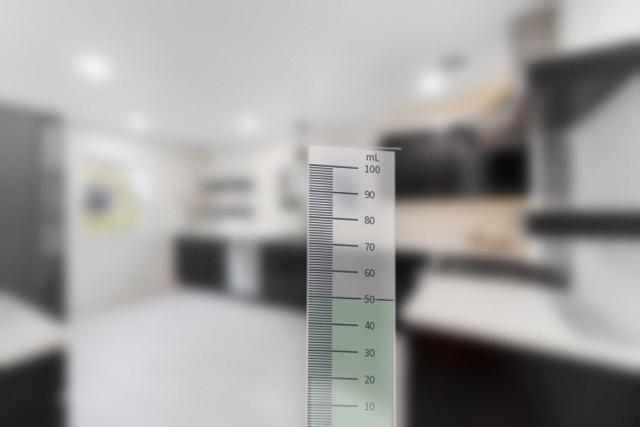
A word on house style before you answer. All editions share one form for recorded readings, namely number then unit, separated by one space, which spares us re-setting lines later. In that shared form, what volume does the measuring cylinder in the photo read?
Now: 50 mL
